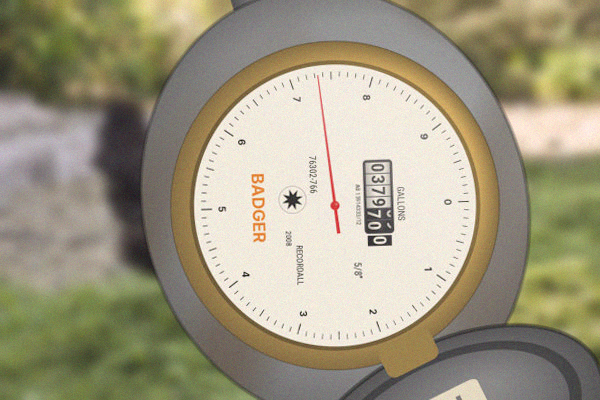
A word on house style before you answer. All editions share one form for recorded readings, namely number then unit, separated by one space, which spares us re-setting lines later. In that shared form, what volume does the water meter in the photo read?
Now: 379697.3 gal
